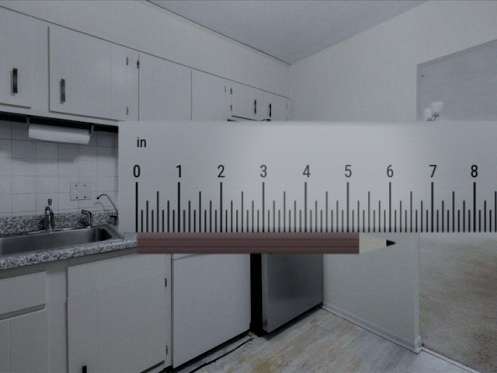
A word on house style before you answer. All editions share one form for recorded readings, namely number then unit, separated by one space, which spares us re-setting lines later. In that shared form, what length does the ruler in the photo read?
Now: 6.125 in
